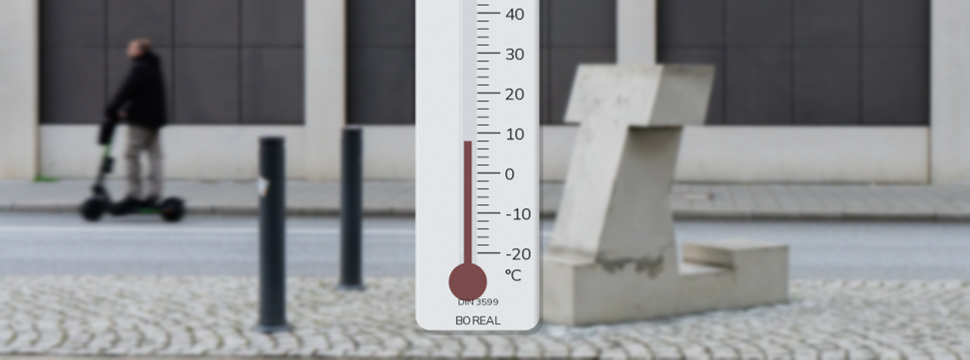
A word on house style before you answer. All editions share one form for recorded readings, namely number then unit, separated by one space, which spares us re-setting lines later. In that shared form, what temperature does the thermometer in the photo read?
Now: 8 °C
